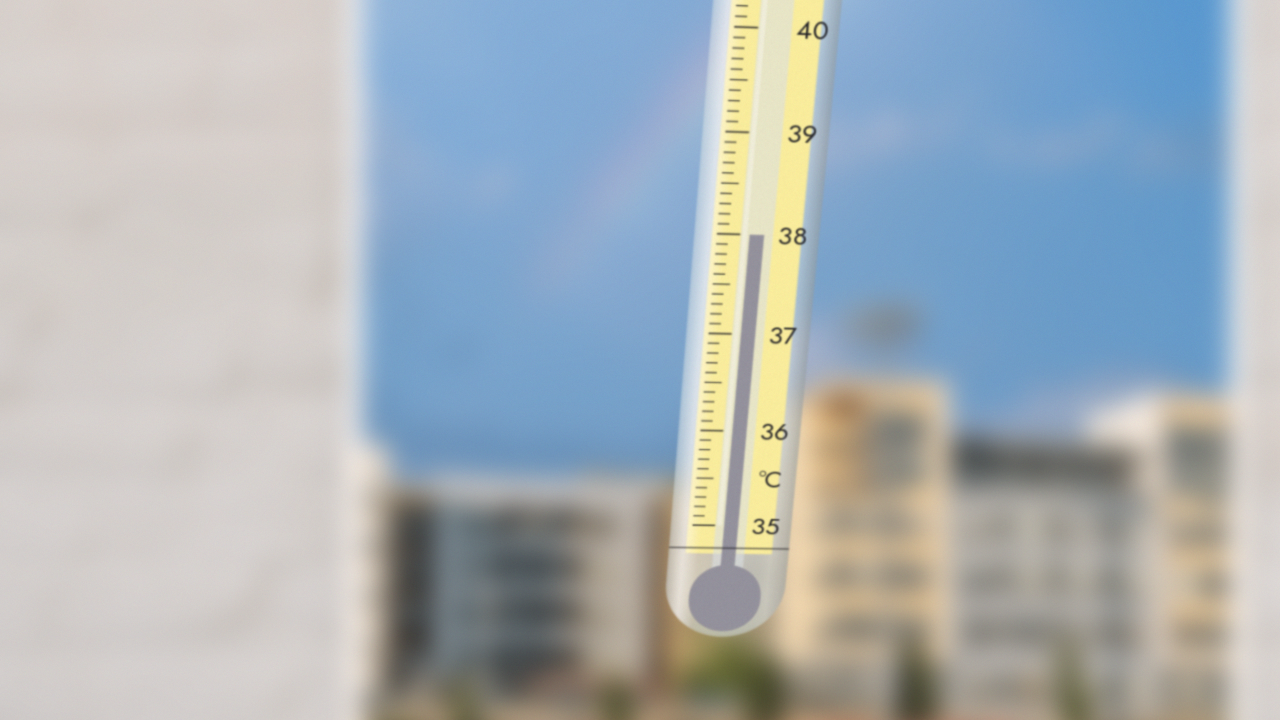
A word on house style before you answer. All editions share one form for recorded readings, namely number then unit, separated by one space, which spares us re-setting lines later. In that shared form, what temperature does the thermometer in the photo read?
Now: 38 °C
